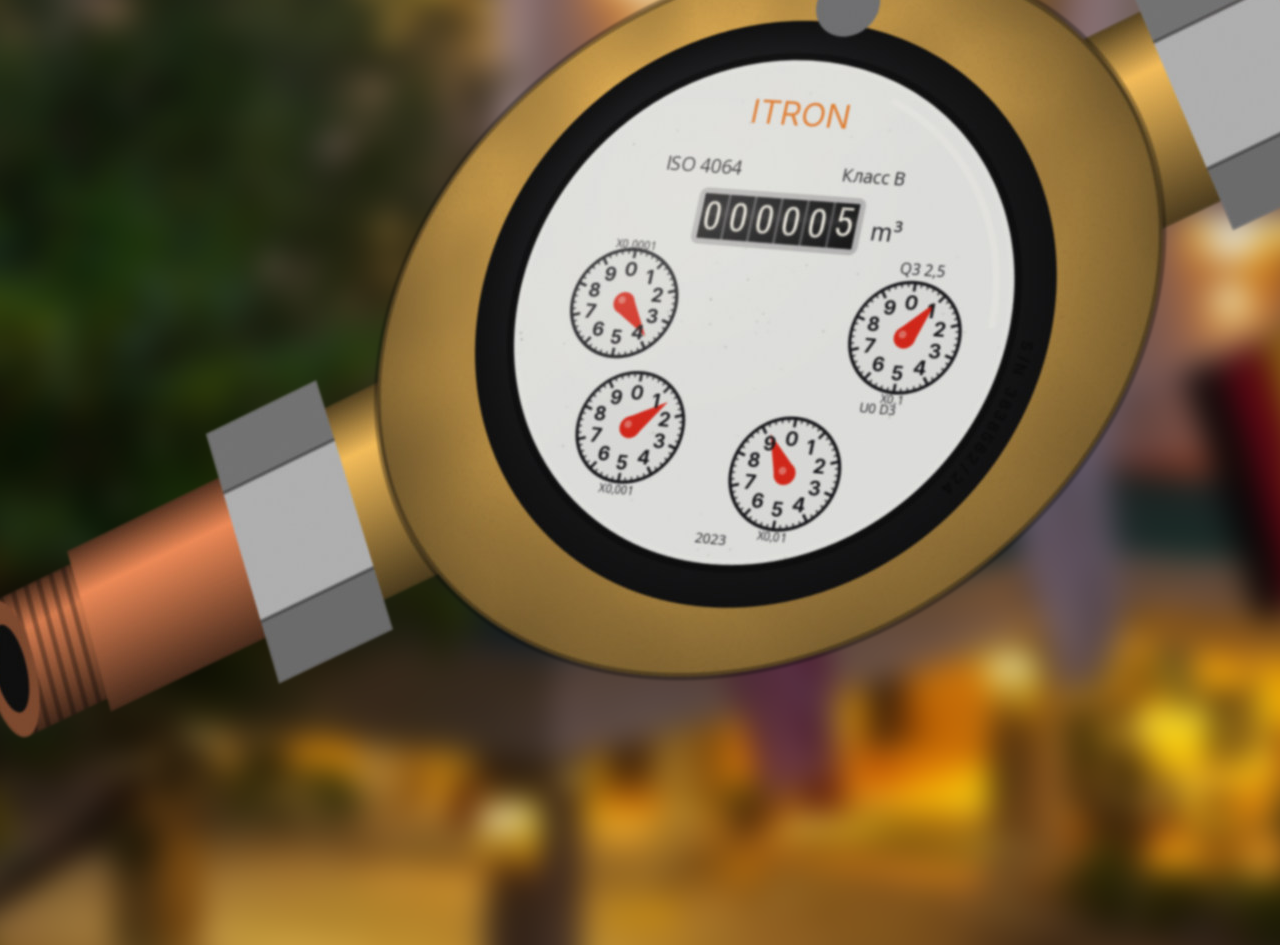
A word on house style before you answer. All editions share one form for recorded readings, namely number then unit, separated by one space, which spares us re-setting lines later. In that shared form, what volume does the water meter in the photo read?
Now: 5.0913 m³
